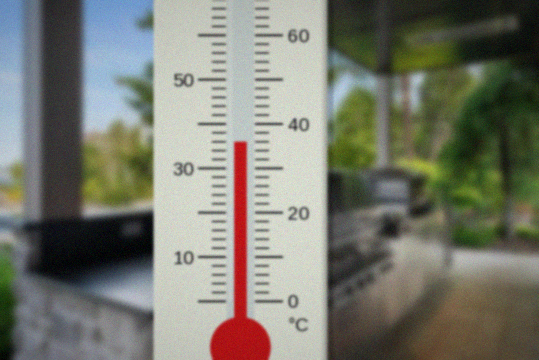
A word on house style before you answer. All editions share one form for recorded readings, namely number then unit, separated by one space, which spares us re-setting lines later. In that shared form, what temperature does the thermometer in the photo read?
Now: 36 °C
